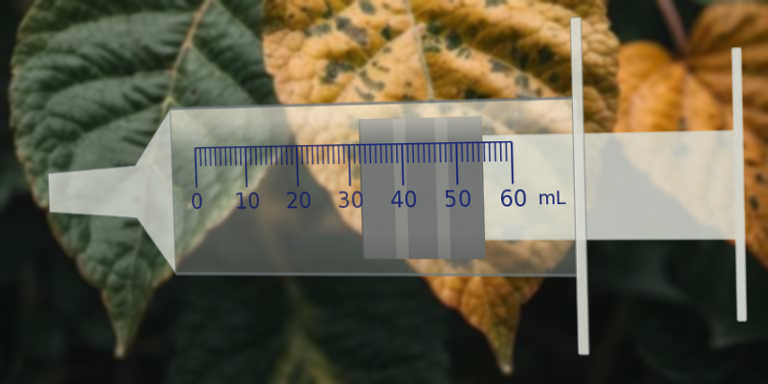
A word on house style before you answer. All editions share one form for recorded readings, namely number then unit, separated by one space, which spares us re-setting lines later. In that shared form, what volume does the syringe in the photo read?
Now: 32 mL
